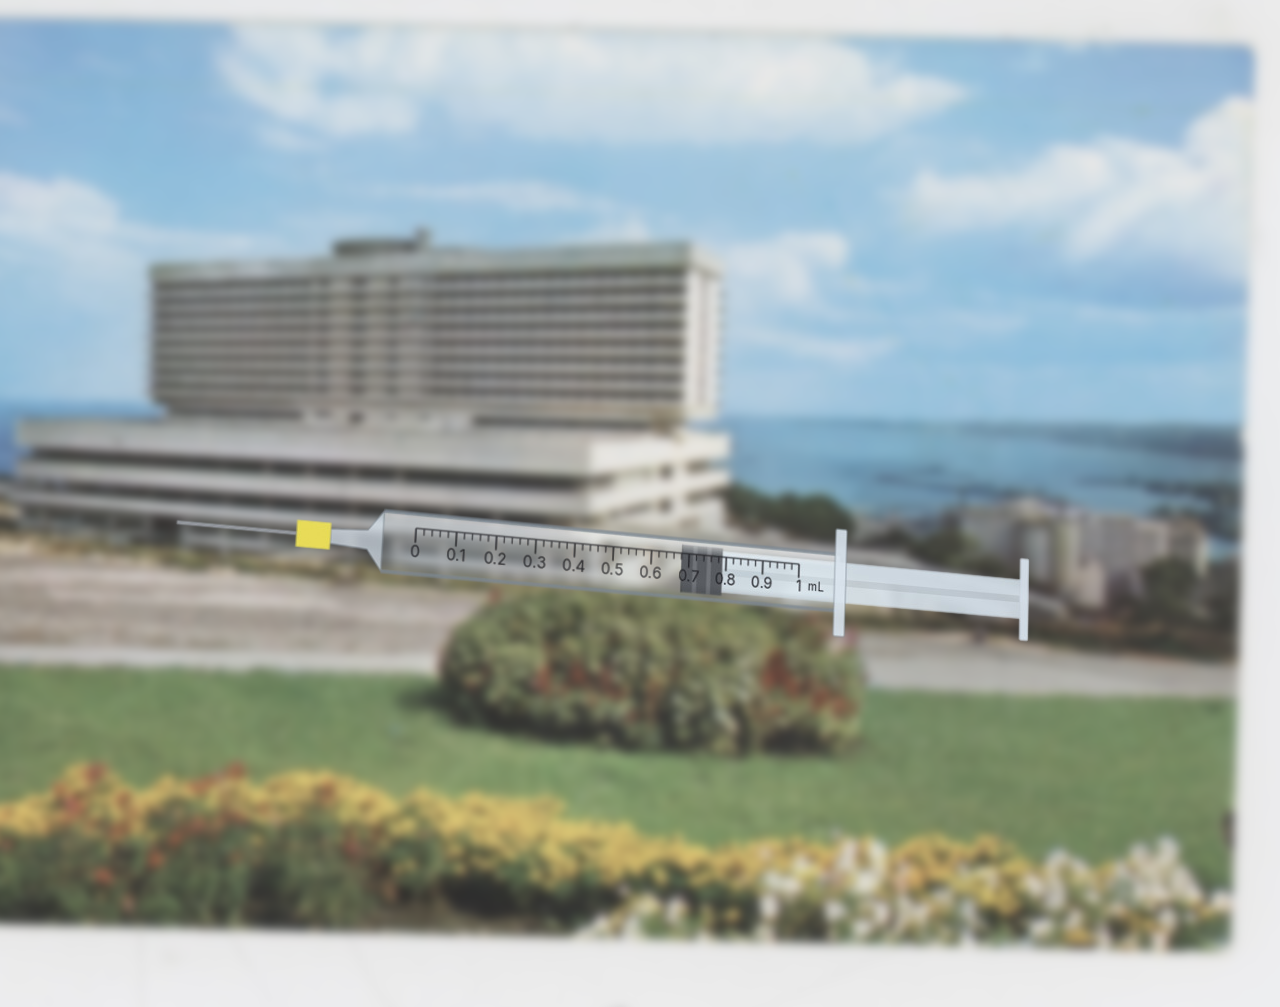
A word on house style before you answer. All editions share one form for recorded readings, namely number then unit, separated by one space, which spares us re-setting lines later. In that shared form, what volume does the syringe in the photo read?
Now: 0.68 mL
